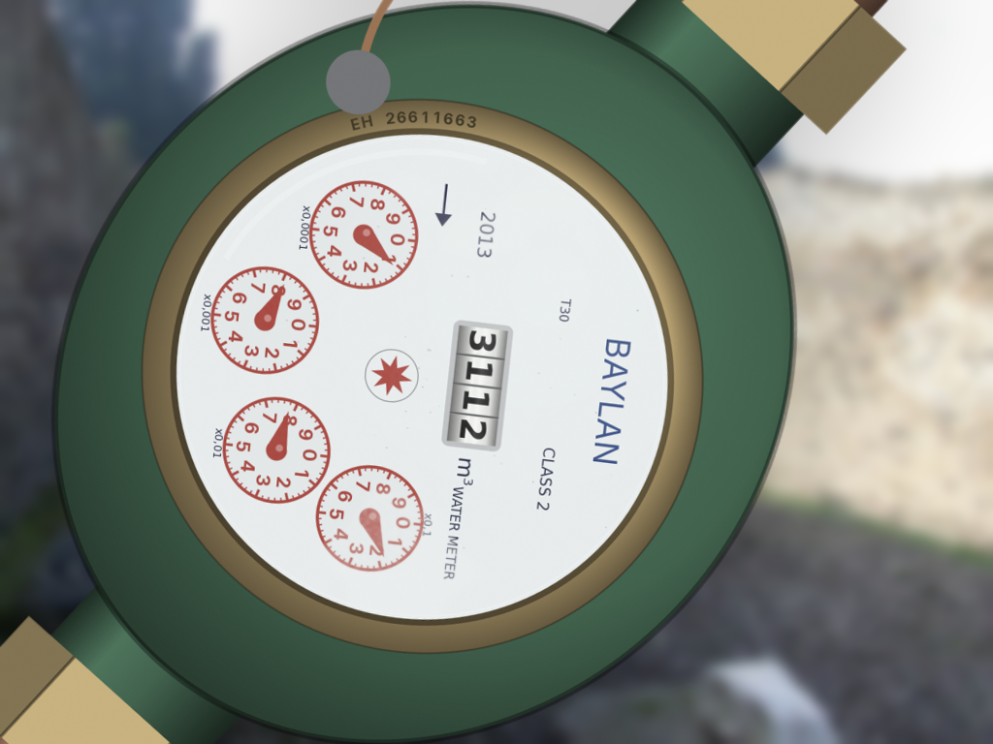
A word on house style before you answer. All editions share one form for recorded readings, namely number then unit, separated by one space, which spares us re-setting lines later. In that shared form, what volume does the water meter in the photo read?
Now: 3112.1781 m³
